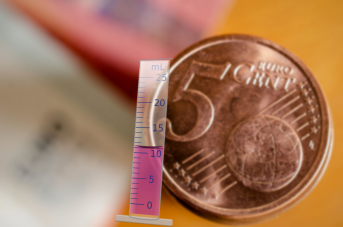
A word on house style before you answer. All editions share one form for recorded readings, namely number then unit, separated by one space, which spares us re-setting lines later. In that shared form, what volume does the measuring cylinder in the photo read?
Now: 11 mL
